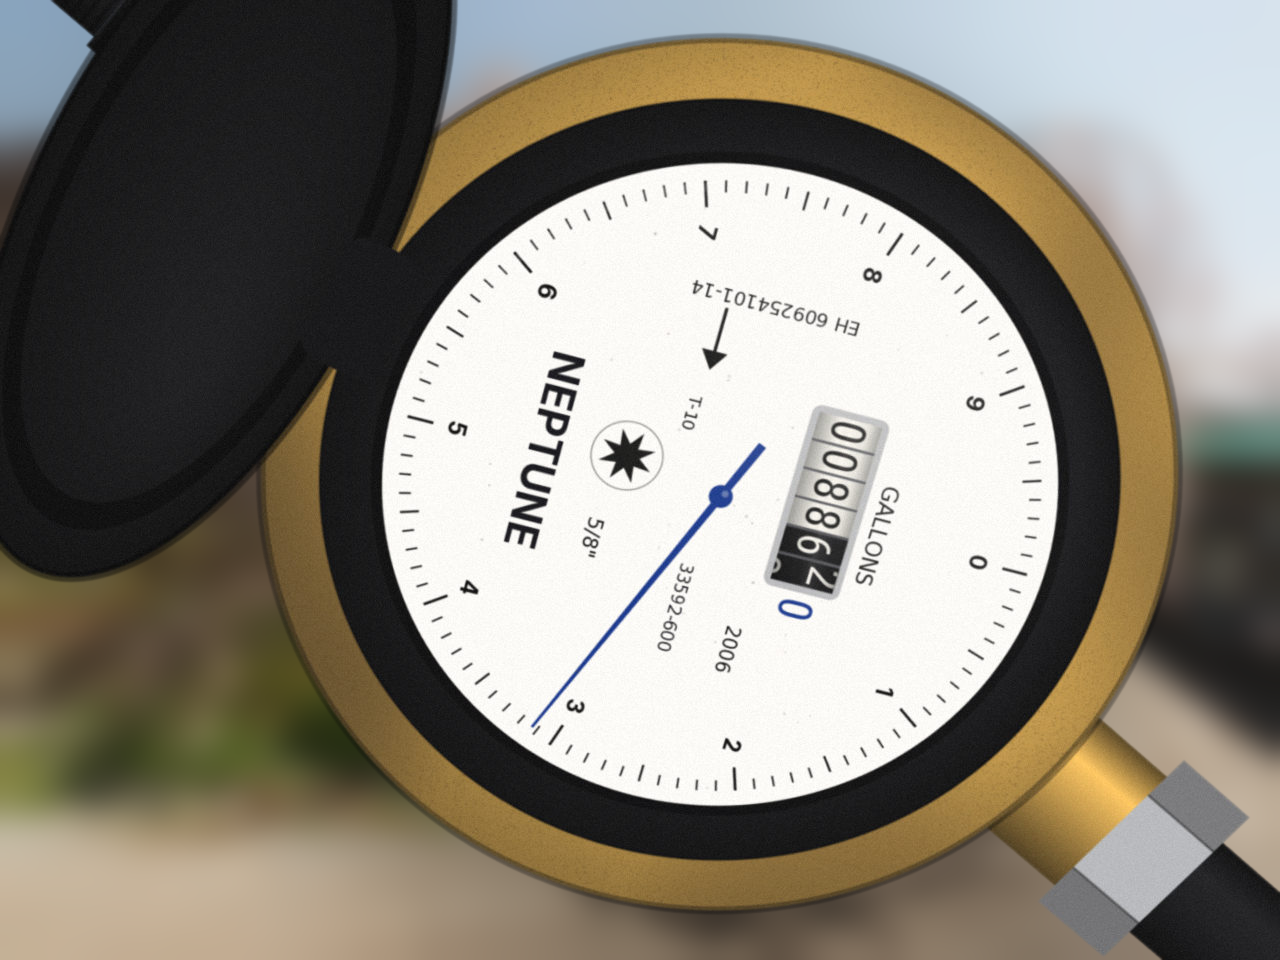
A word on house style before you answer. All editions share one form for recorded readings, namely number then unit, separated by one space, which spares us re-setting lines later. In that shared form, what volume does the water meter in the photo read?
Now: 88623.1 gal
